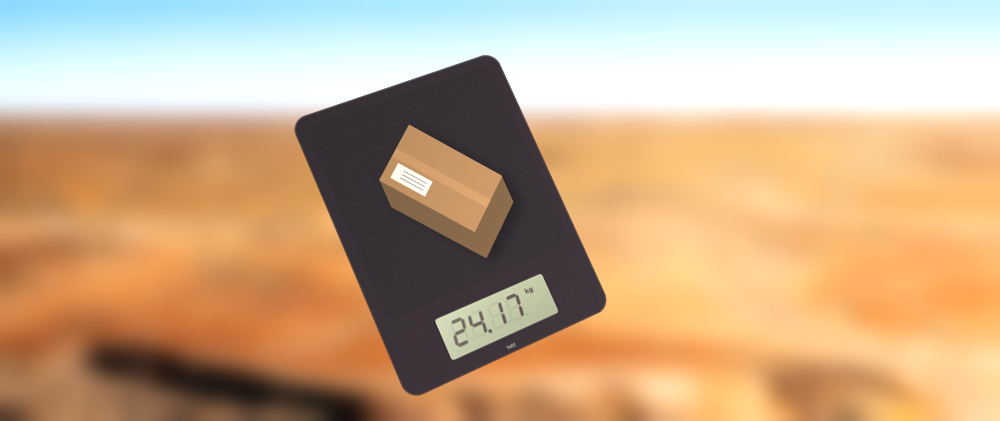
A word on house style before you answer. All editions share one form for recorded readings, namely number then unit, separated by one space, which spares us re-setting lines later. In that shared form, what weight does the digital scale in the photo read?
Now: 24.17 kg
